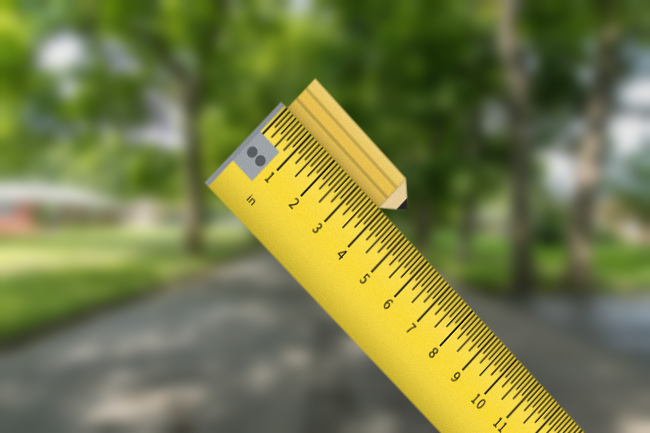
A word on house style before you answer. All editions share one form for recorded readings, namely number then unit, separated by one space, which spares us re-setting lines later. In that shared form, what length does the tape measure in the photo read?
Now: 4.5 in
